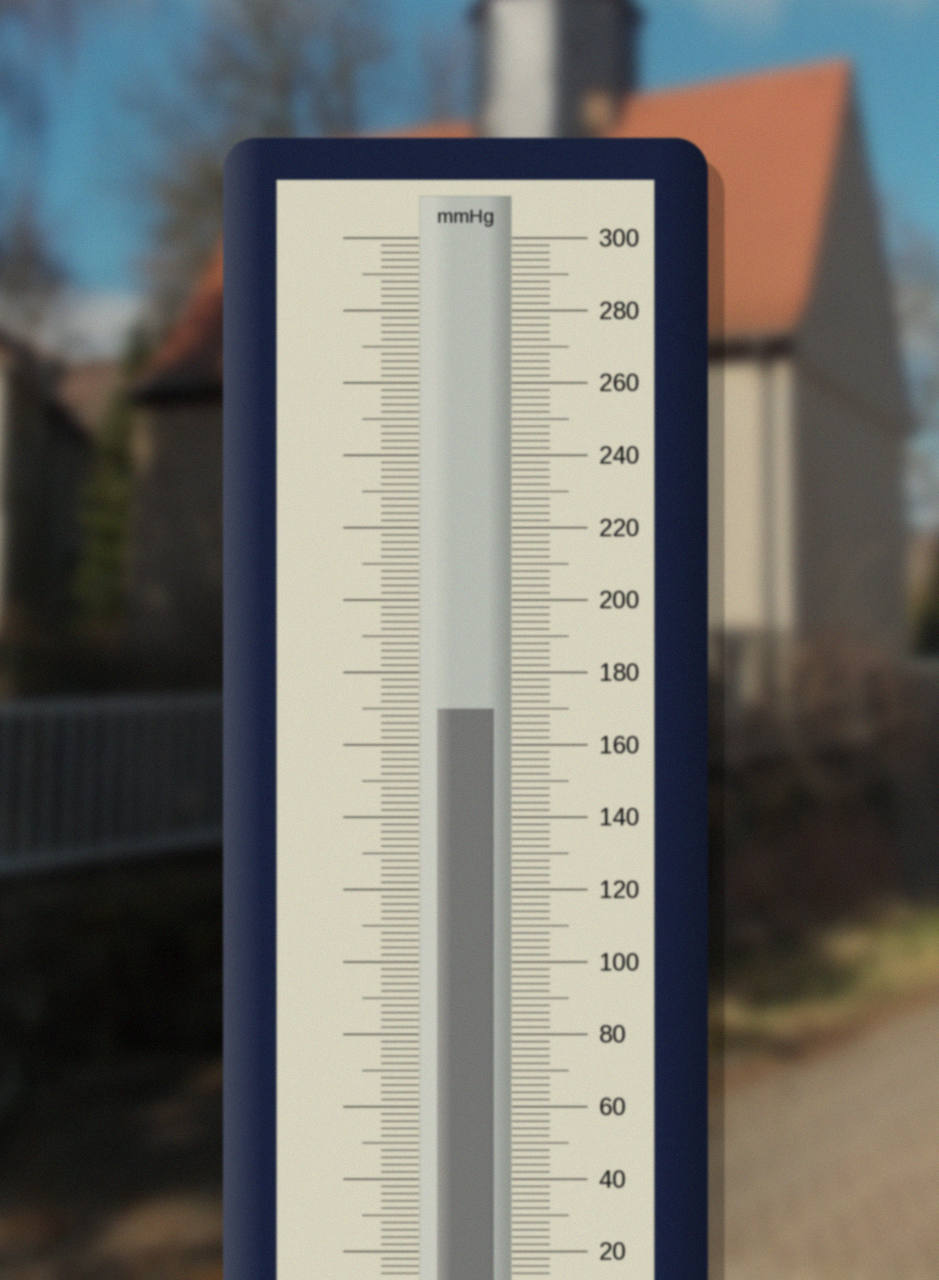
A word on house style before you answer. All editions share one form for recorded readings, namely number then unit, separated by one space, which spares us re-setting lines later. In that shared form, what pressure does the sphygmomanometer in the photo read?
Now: 170 mmHg
